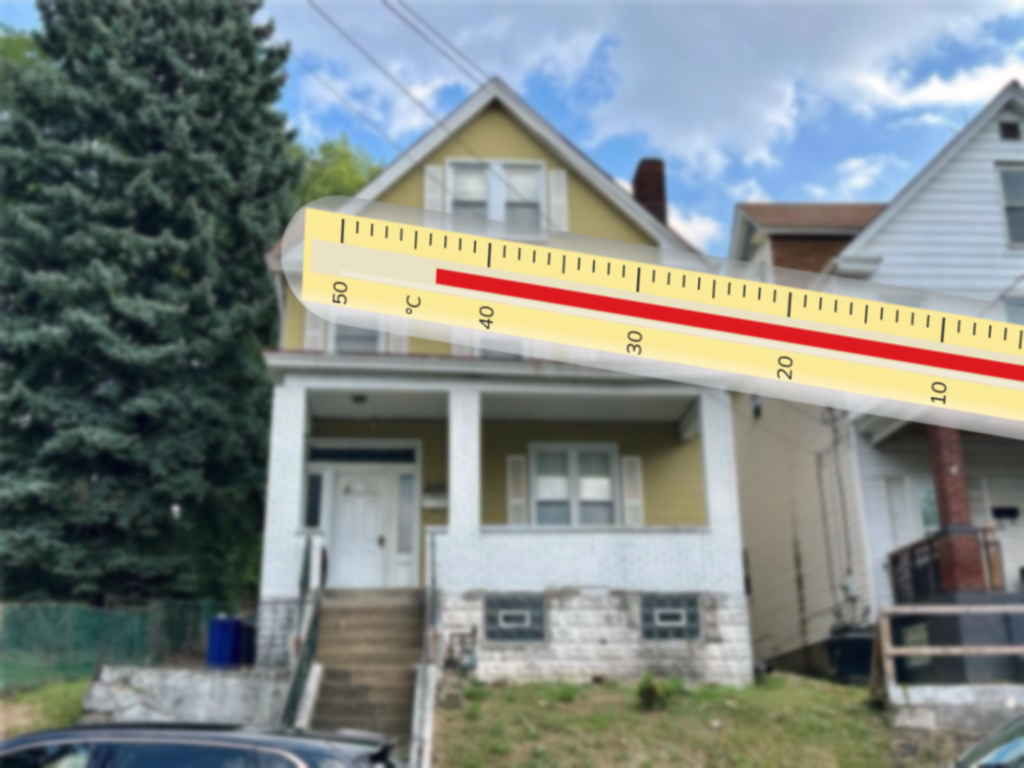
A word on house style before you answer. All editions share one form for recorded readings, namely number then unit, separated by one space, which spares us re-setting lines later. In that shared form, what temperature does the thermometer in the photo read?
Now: 43.5 °C
